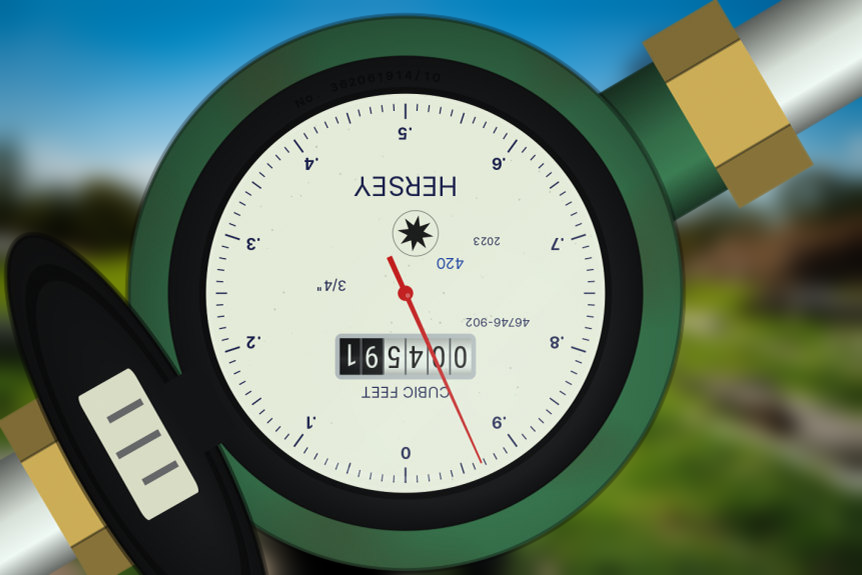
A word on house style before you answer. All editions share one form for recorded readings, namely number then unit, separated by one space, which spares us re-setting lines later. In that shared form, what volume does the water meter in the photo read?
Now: 4590.93 ft³
